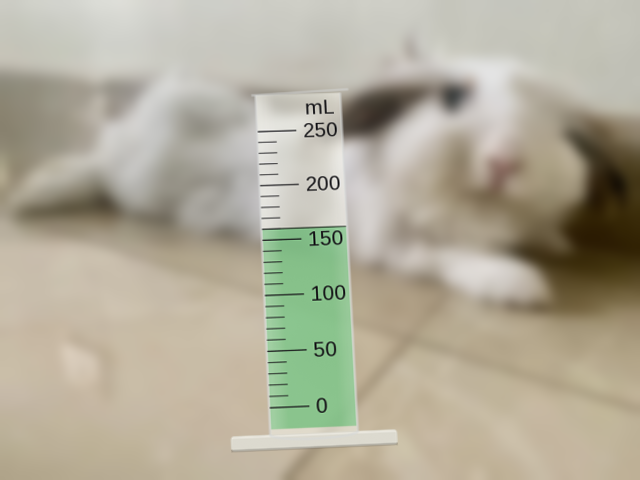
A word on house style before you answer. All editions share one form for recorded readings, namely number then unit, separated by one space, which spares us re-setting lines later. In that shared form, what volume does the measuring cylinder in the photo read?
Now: 160 mL
